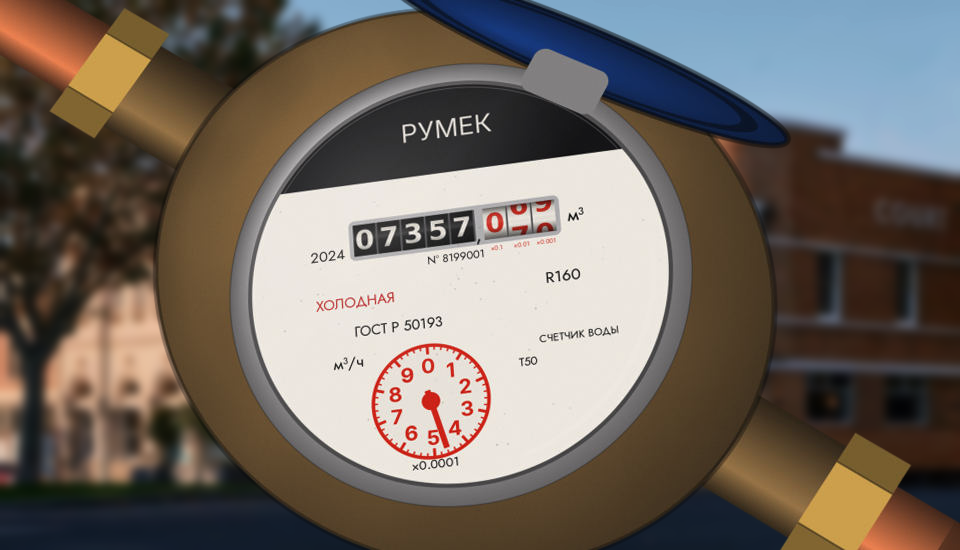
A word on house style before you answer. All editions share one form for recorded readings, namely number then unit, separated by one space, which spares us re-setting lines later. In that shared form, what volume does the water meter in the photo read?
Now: 7357.0694 m³
